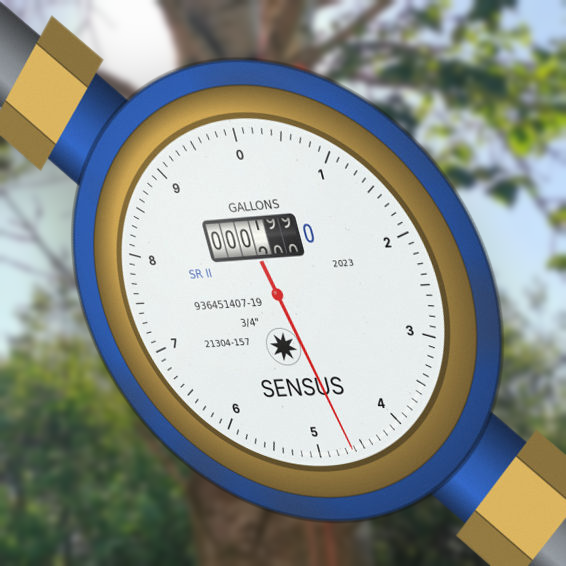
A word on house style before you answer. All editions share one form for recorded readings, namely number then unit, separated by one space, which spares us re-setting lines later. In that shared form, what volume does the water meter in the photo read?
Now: 1994.6 gal
